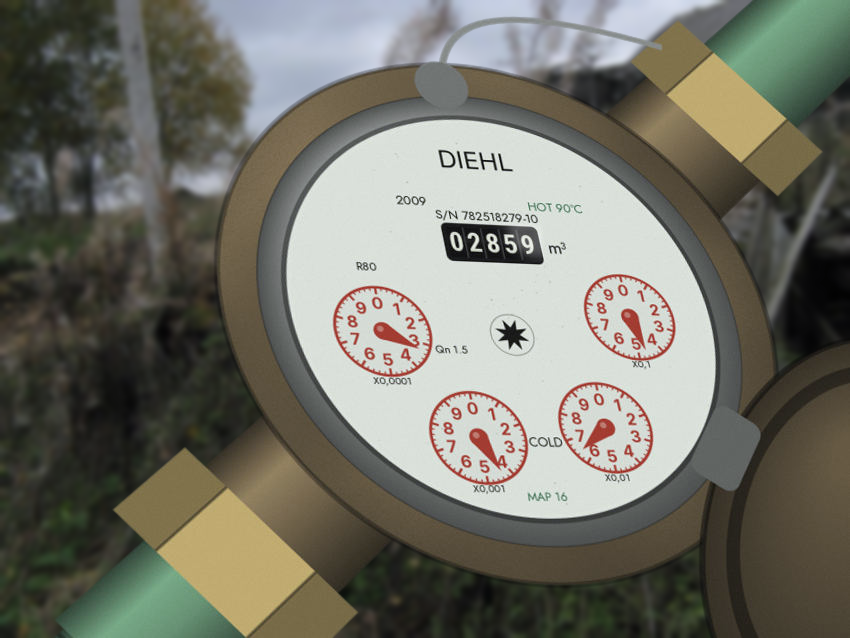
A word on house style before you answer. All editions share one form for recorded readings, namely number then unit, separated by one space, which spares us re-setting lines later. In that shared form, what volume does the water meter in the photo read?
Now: 2859.4643 m³
